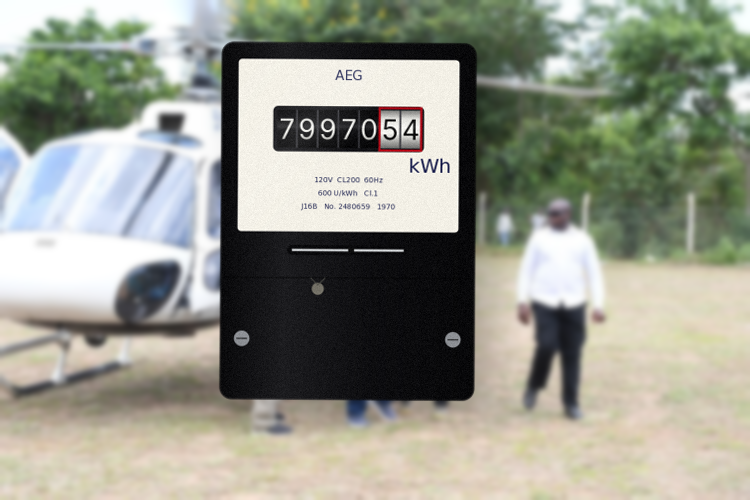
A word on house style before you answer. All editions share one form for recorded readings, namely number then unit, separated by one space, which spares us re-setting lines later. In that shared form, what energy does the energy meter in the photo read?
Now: 79970.54 kWh
